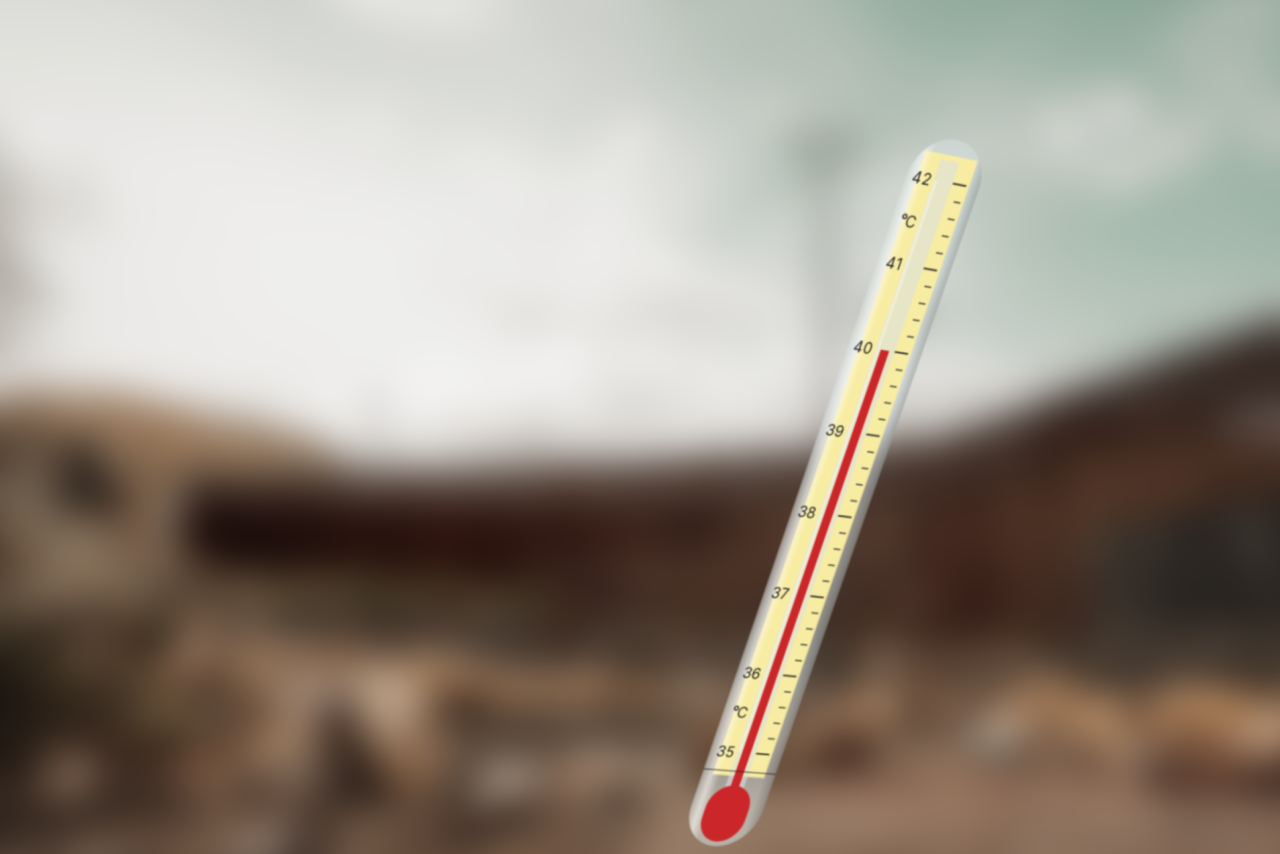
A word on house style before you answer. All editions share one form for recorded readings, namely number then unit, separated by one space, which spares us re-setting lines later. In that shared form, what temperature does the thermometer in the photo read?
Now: 40 °C
